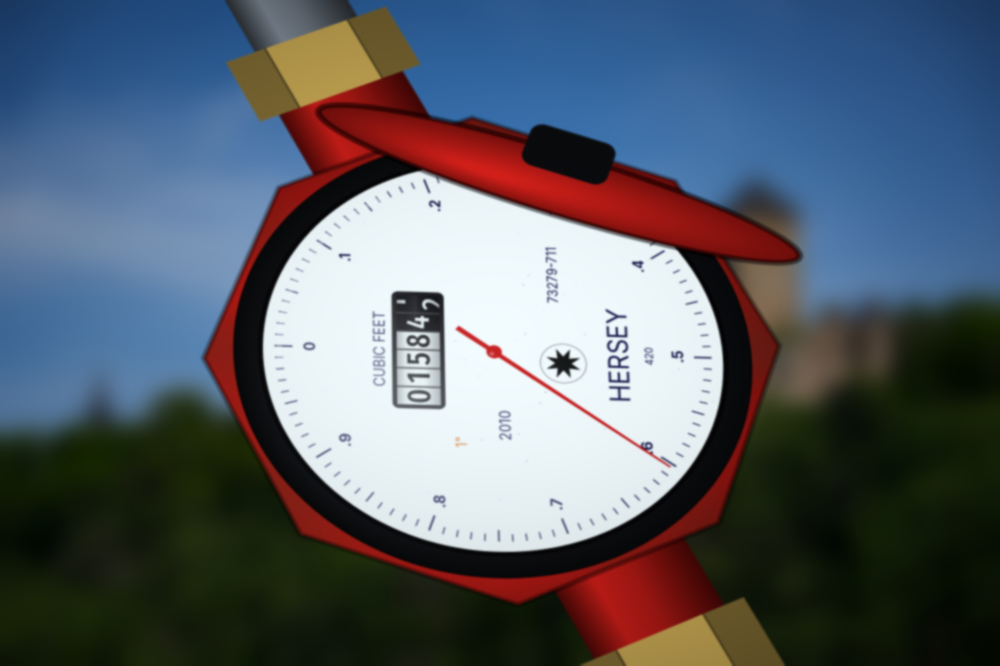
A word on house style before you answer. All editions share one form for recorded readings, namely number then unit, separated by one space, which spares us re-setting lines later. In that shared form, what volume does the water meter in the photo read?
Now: 15841.60 ft³
